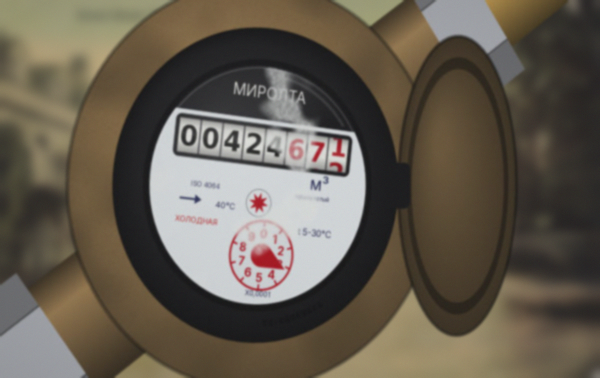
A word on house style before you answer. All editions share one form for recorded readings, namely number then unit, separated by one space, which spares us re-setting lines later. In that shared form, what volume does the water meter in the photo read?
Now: 424.6713 m³
